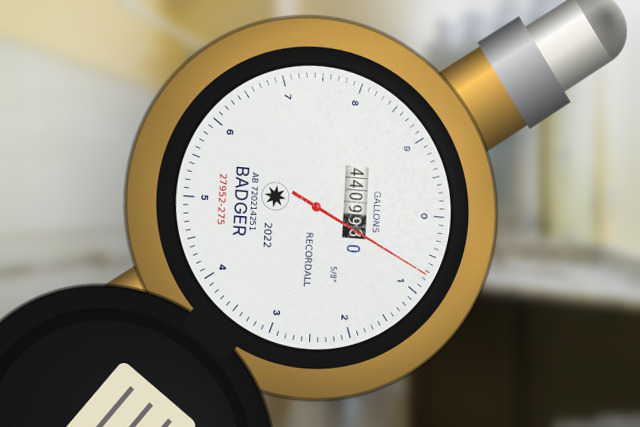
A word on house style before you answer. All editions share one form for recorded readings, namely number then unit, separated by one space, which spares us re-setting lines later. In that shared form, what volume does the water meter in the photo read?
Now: 4409930.7 gal
